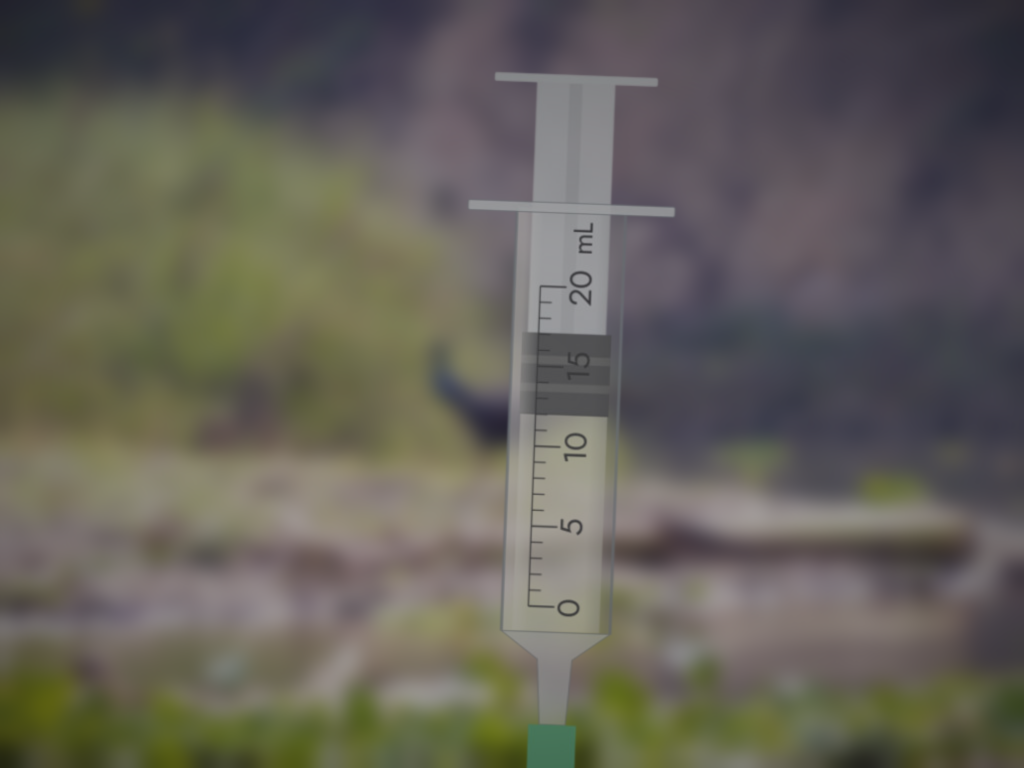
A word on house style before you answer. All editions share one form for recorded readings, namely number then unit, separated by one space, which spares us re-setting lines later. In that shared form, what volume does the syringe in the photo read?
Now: 12 mL
